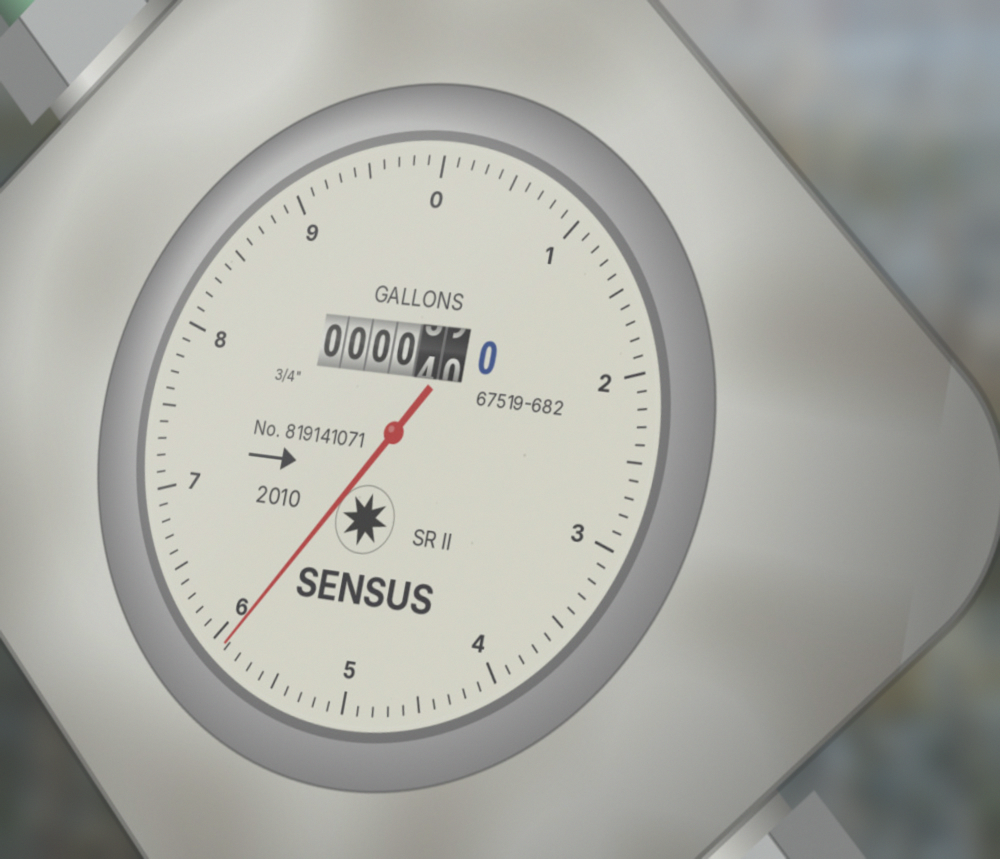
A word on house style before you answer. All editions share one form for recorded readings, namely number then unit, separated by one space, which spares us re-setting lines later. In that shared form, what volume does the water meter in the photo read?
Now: 395.9 gal
